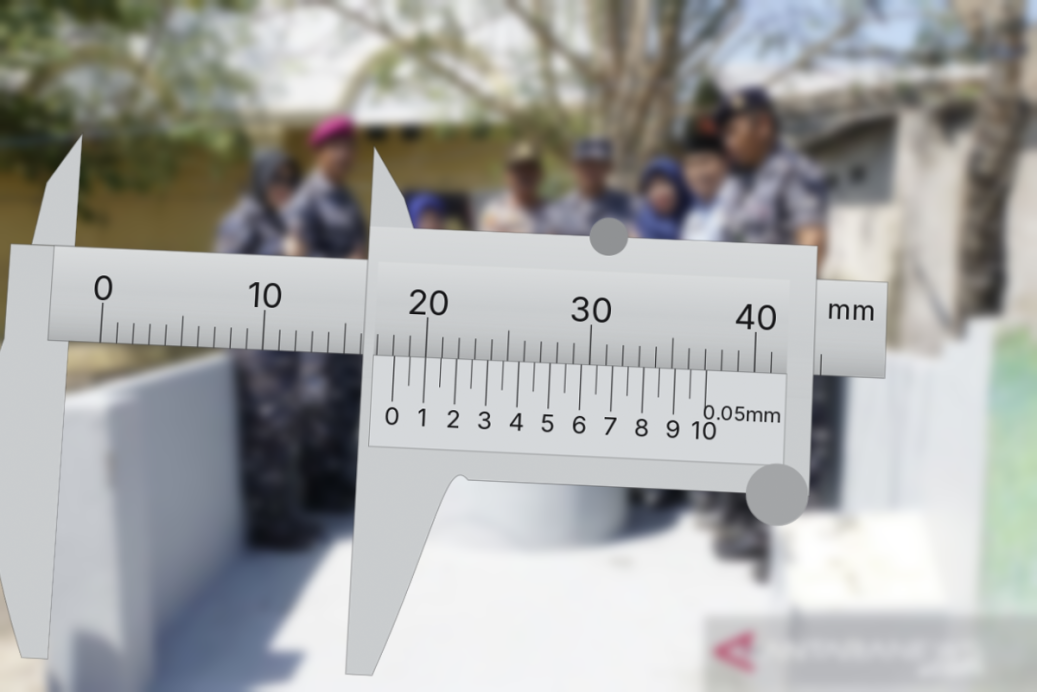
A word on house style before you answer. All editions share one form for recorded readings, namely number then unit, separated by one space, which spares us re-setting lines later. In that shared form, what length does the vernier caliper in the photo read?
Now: 18.1 mm
